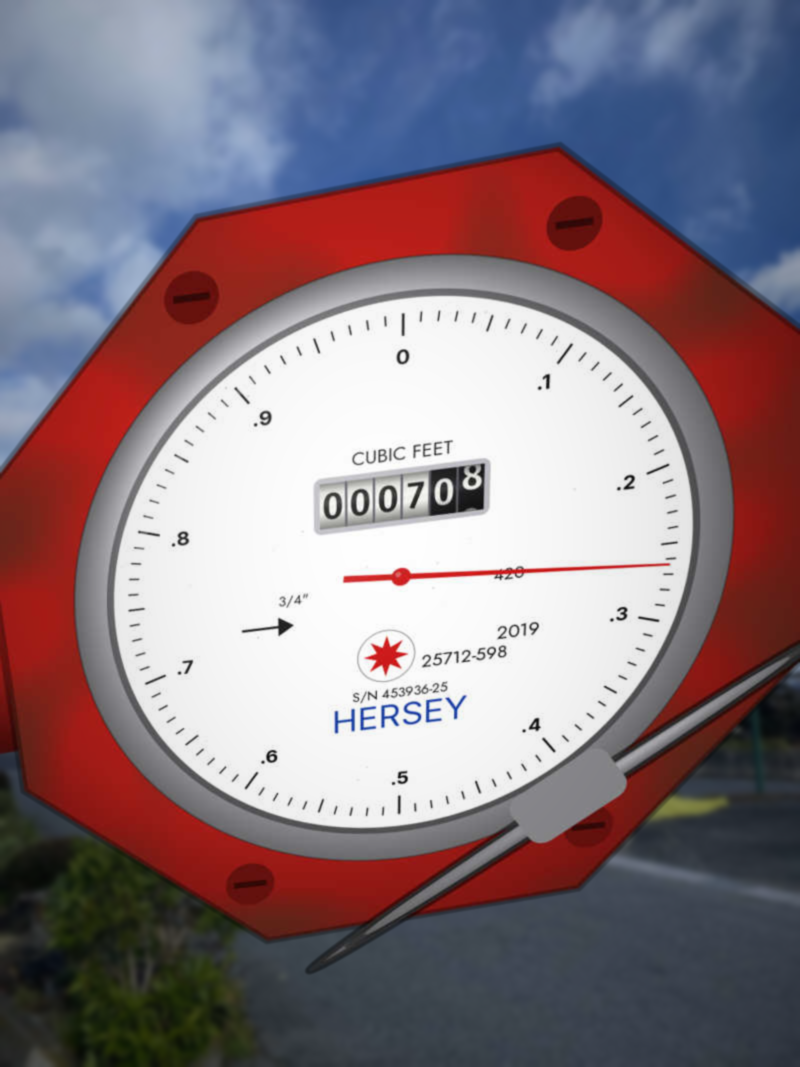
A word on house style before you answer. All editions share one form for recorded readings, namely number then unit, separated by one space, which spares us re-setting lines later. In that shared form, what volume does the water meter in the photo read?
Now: 708.26 ft³
